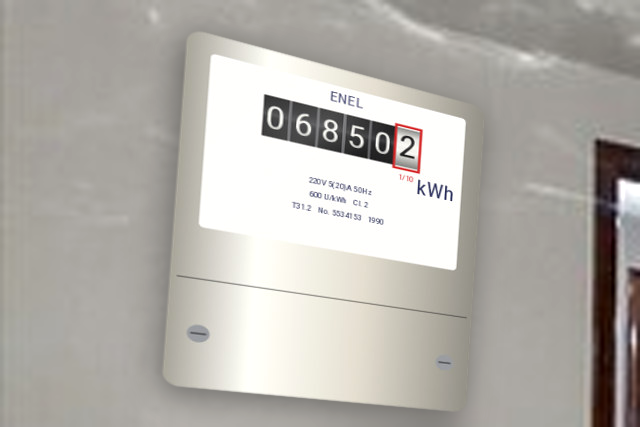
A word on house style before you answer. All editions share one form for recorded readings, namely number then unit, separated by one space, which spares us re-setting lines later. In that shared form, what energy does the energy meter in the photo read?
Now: 6850.2 kWh
